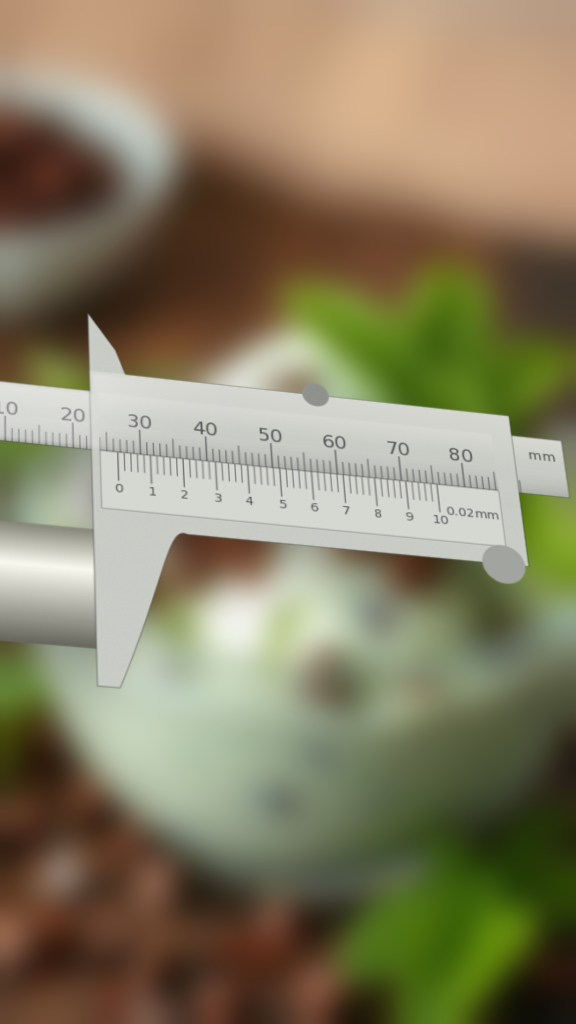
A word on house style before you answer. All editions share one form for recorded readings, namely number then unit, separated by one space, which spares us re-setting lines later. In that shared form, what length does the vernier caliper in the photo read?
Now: 26.6 mm
